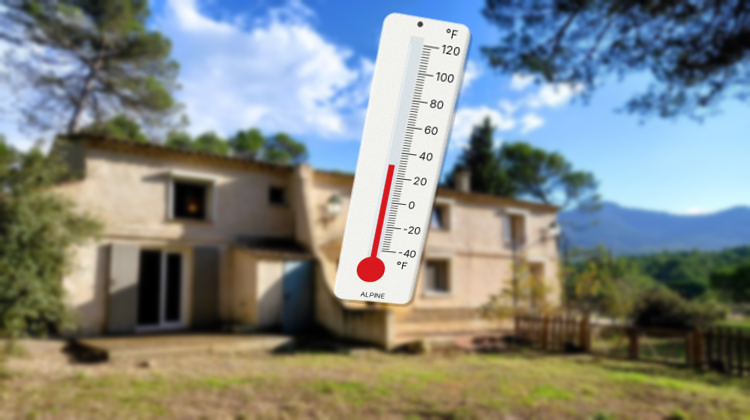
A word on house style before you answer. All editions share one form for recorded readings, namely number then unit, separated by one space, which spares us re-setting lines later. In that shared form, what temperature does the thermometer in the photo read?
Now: 30 °F
